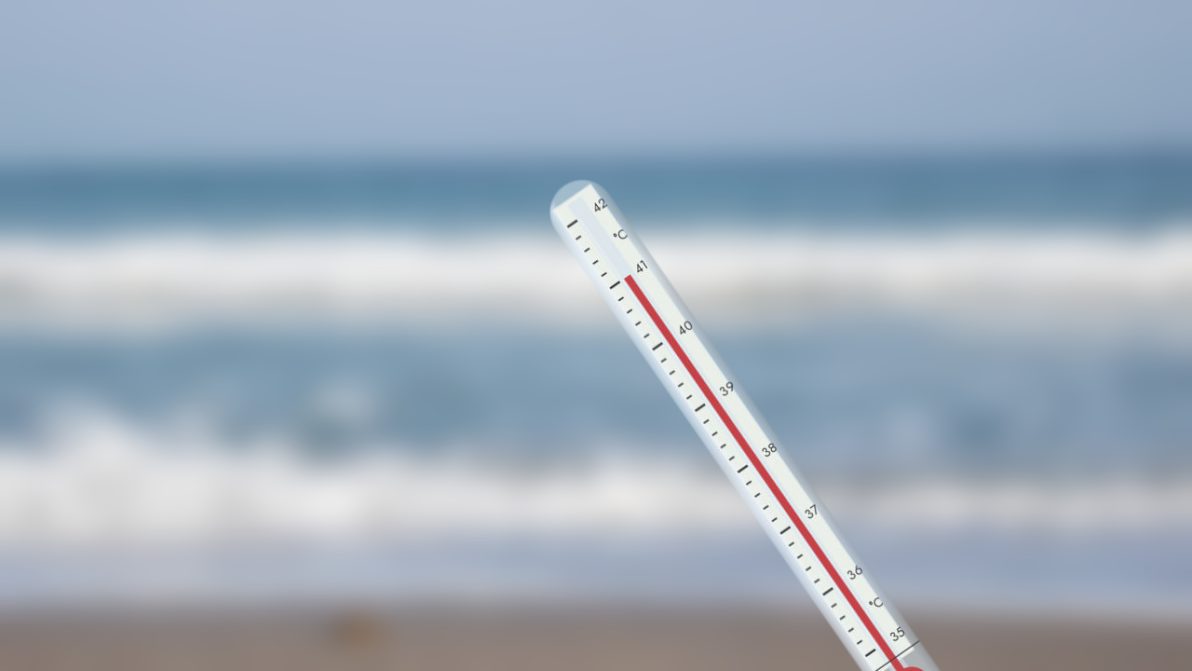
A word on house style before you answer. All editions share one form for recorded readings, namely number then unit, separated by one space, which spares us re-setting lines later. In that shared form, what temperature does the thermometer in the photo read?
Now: 41 °C
